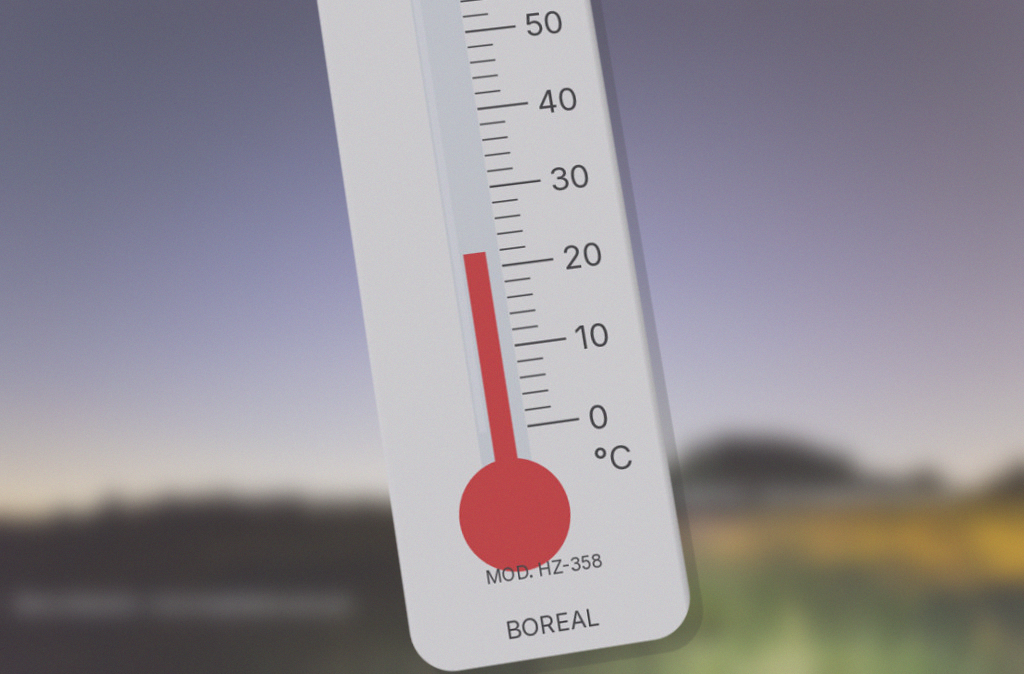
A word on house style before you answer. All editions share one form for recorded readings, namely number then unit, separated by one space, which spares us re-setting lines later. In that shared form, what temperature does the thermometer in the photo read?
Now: 22 °C
